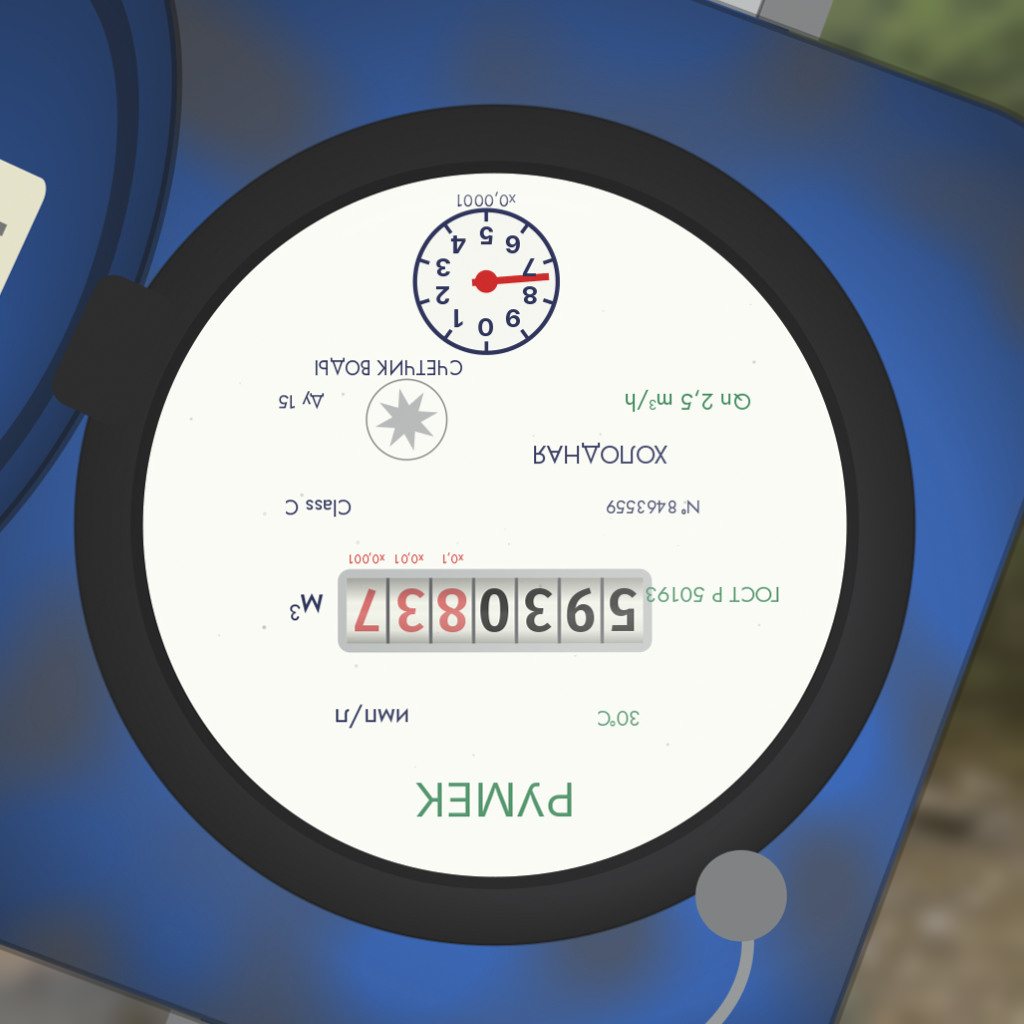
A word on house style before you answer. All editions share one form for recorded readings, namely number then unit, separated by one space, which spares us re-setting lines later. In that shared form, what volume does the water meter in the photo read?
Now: 5930.8377 m³
